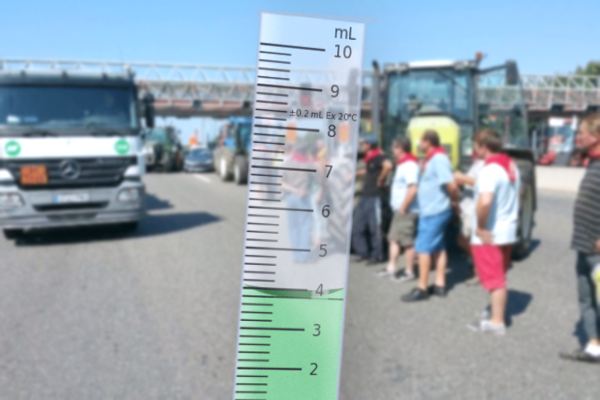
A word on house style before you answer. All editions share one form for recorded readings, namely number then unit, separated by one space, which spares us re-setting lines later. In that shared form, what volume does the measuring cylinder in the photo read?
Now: 3.8 mL
